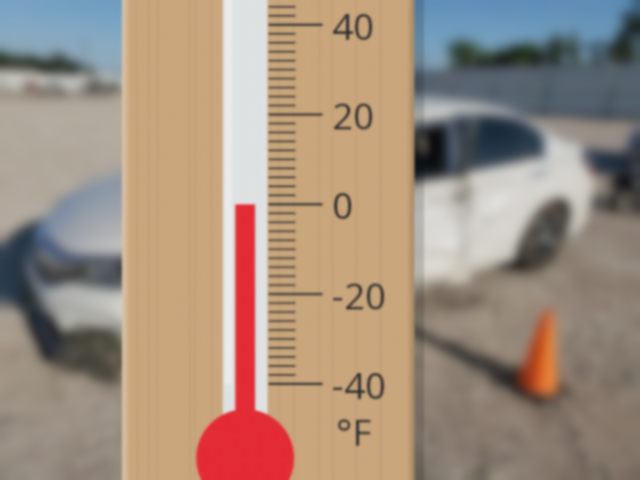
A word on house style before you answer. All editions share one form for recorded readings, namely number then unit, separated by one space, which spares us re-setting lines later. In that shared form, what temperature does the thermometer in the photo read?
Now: 0 °F
